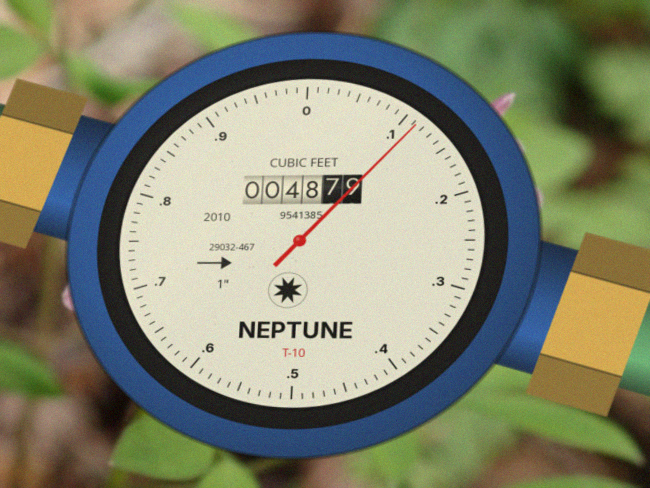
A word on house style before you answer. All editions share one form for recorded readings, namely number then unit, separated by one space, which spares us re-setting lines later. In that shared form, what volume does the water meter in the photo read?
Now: 4879.11 ft³
